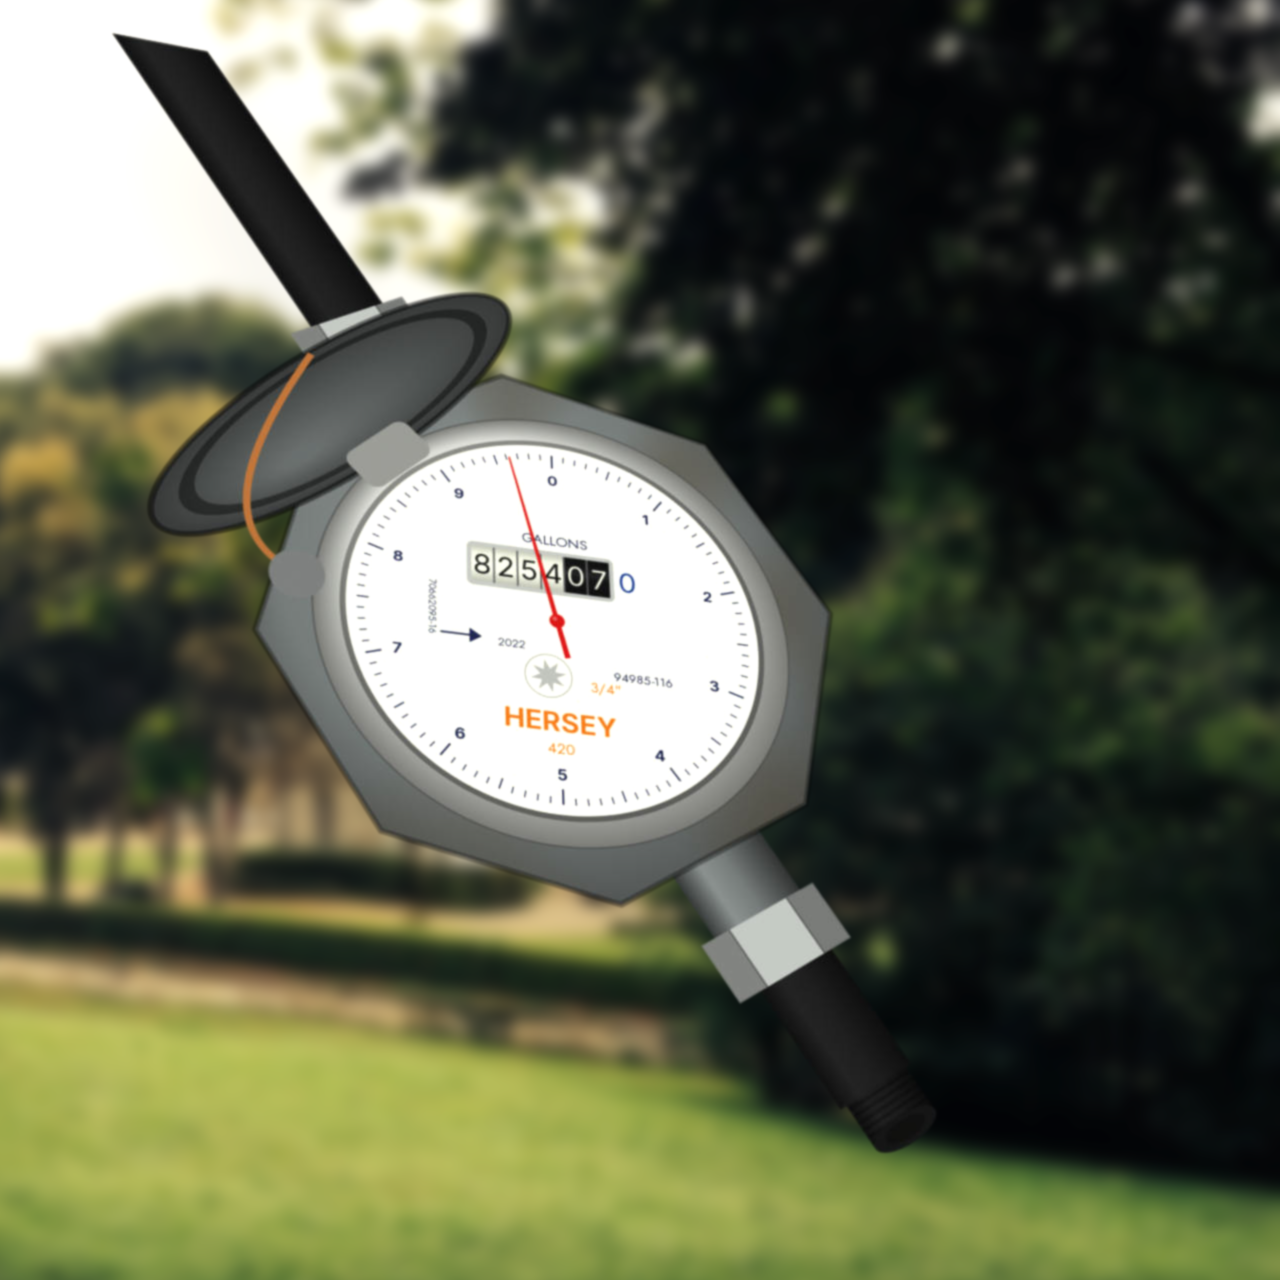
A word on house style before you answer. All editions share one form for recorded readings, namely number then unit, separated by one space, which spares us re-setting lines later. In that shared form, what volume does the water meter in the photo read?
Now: 8254069.6 gal
